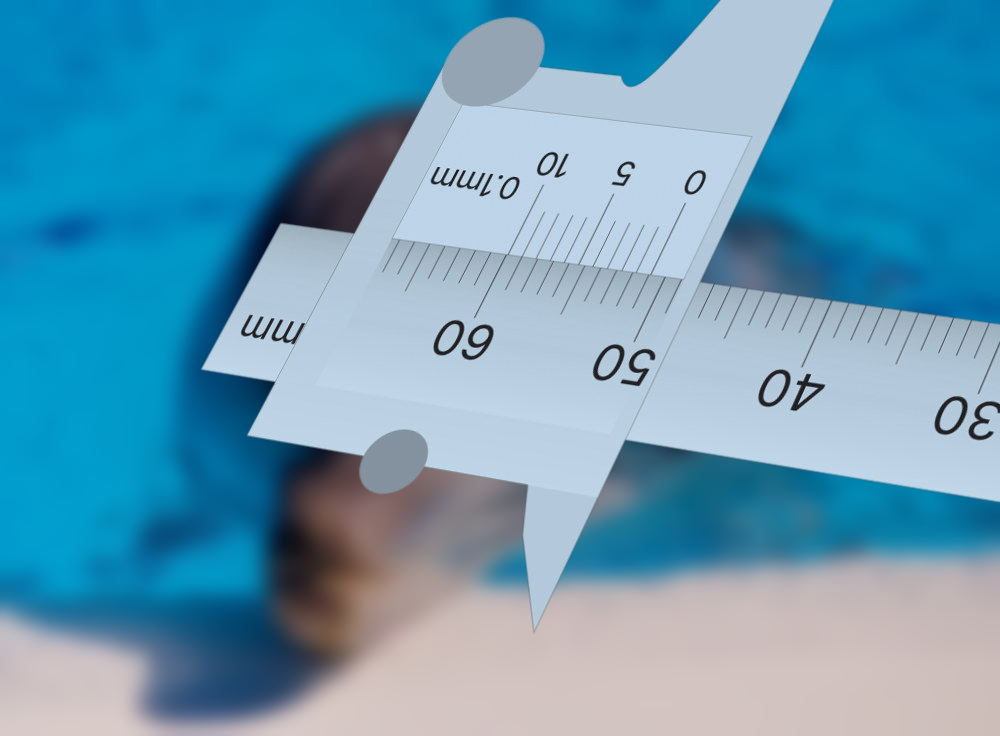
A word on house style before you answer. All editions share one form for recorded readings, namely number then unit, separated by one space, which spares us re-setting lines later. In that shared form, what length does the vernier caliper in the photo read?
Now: 50.9 mm
